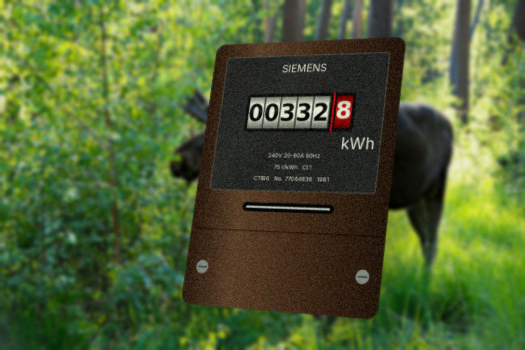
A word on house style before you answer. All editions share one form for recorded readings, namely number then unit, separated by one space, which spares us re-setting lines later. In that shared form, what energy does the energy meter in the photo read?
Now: 332.8 kWh
